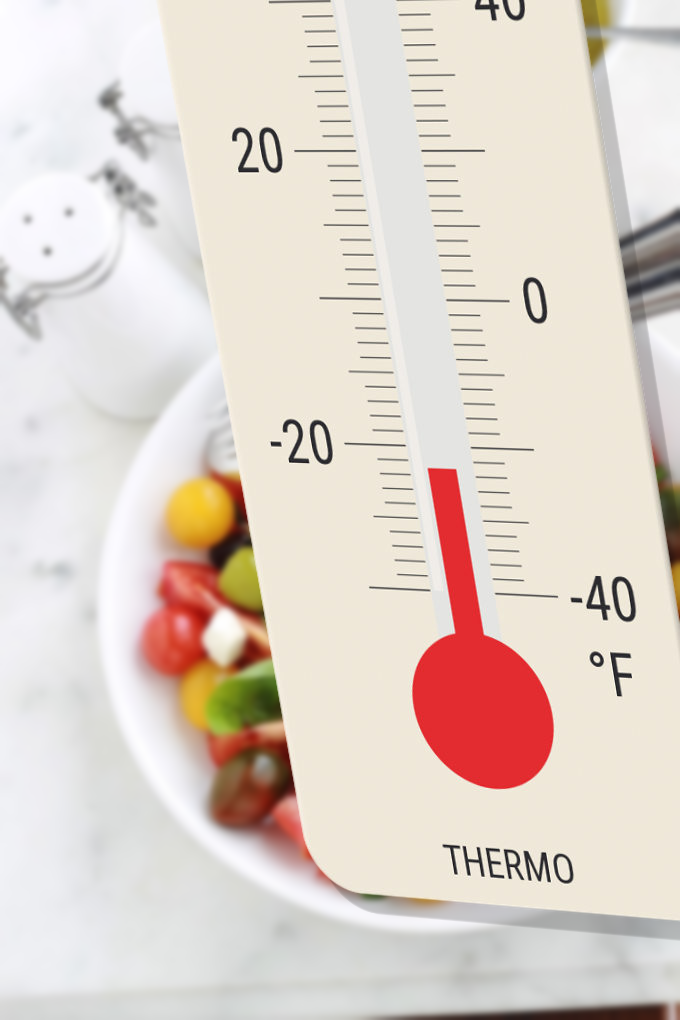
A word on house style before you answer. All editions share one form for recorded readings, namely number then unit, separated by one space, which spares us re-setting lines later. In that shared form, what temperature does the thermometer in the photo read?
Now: -23 °F
